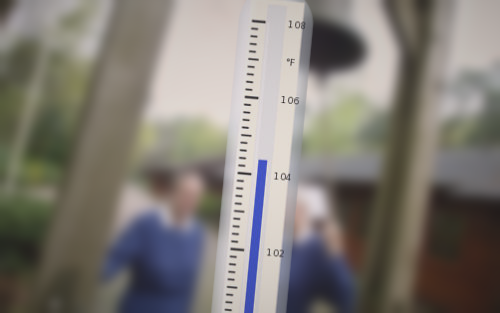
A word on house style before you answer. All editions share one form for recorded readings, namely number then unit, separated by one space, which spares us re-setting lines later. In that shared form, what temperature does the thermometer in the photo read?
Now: 104.4 °F
